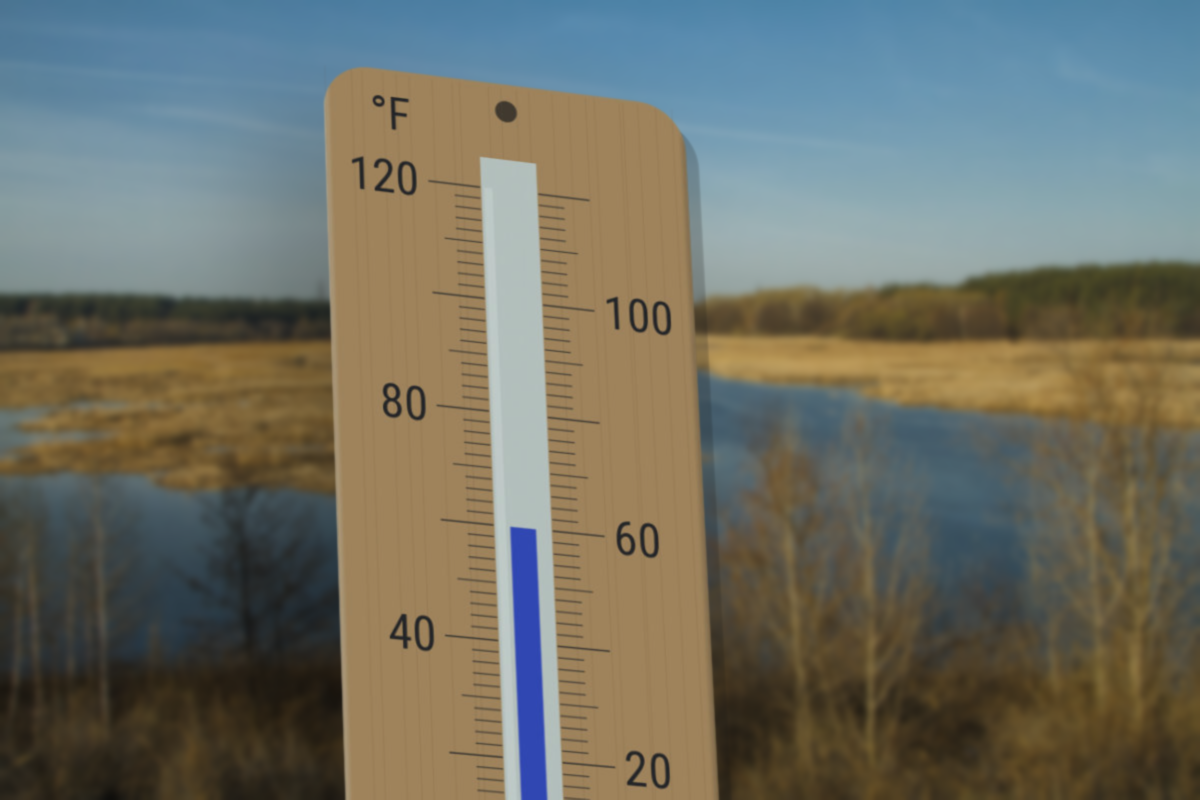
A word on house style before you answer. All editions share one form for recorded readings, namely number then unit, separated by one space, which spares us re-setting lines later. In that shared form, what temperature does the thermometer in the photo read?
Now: 60 °F
